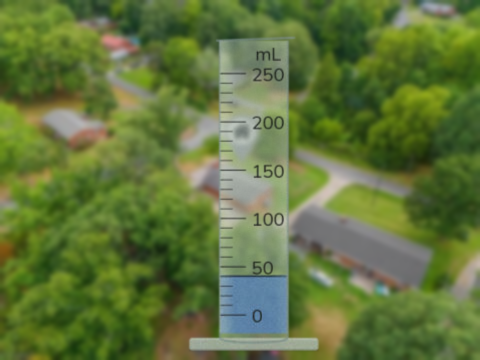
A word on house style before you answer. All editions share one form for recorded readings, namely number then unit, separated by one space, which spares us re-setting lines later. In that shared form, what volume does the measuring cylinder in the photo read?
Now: 40 mL
